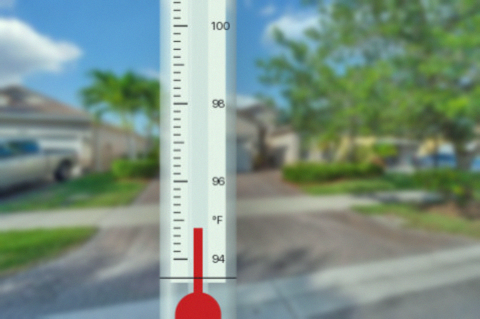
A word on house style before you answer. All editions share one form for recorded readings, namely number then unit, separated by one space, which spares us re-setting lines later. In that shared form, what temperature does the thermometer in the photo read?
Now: 94.8 °F
